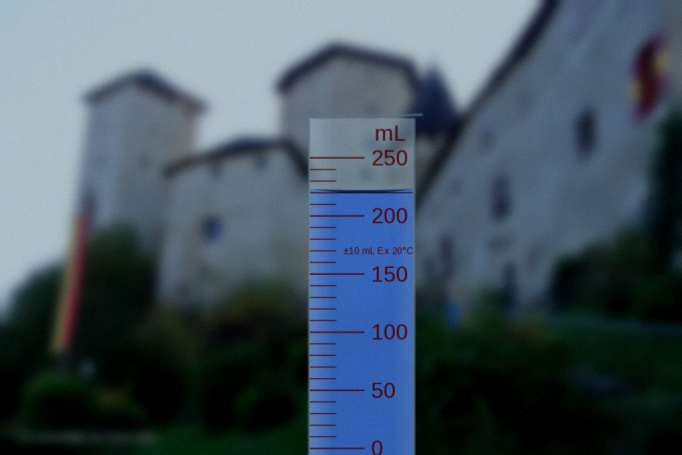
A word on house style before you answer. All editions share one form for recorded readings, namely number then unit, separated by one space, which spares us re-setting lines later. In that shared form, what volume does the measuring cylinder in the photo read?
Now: 220 mL
